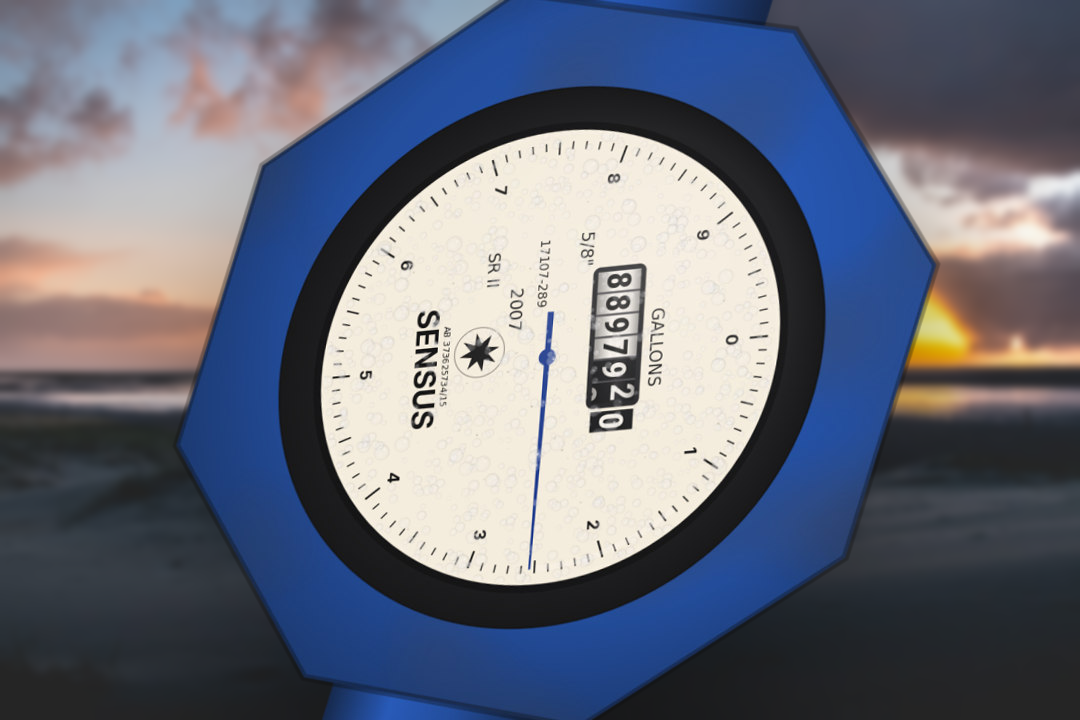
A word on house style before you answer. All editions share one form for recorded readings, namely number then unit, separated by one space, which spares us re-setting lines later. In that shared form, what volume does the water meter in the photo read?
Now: 8897922.5 gal
